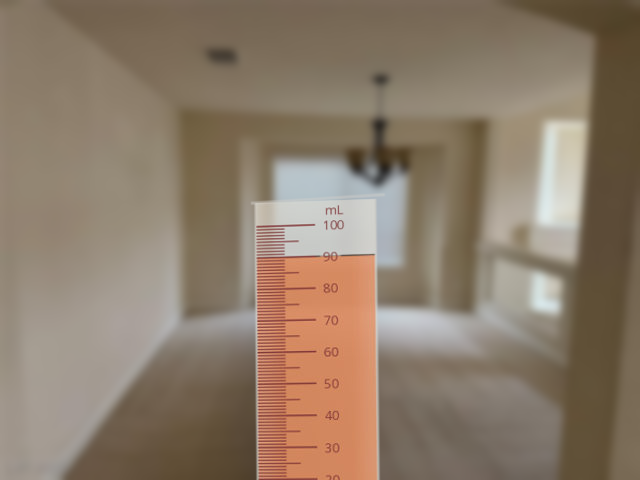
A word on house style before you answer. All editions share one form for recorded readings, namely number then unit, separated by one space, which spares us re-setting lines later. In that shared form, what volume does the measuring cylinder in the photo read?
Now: 90 mL
